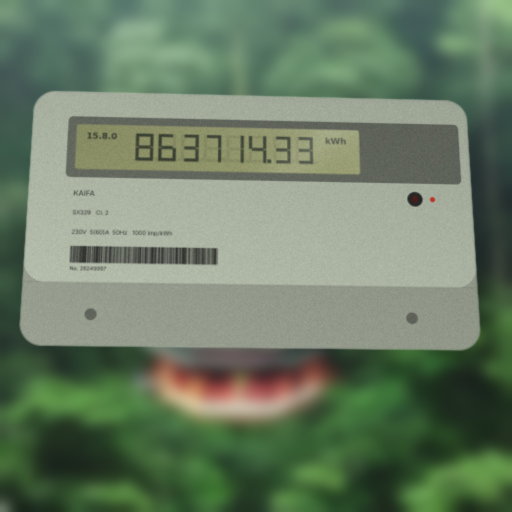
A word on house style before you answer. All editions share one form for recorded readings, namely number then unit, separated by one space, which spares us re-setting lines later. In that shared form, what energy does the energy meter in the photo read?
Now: 863714.33 kWh
